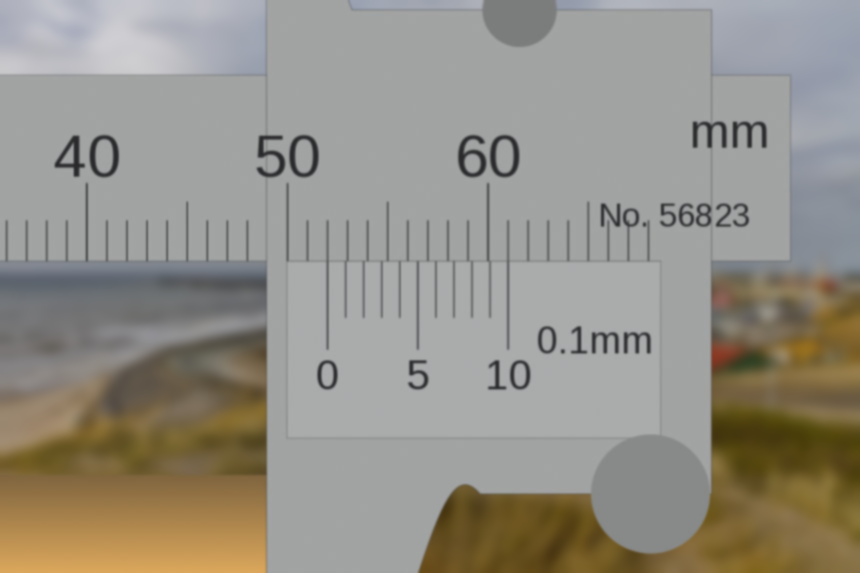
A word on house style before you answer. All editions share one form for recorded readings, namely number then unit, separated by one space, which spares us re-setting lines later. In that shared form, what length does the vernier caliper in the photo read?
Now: 52.0 mm
